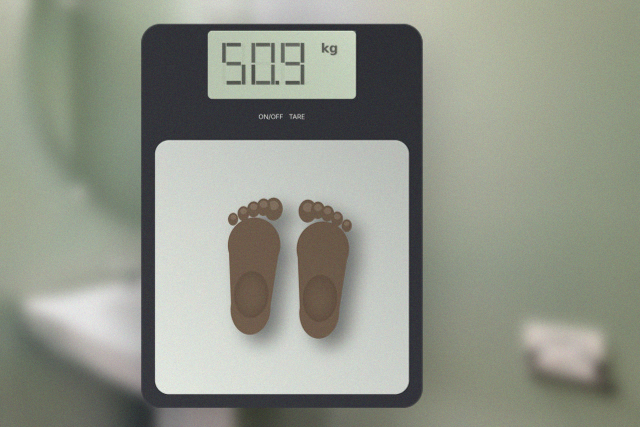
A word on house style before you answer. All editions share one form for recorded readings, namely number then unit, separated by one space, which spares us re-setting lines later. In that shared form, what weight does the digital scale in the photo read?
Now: 50.9 kg
